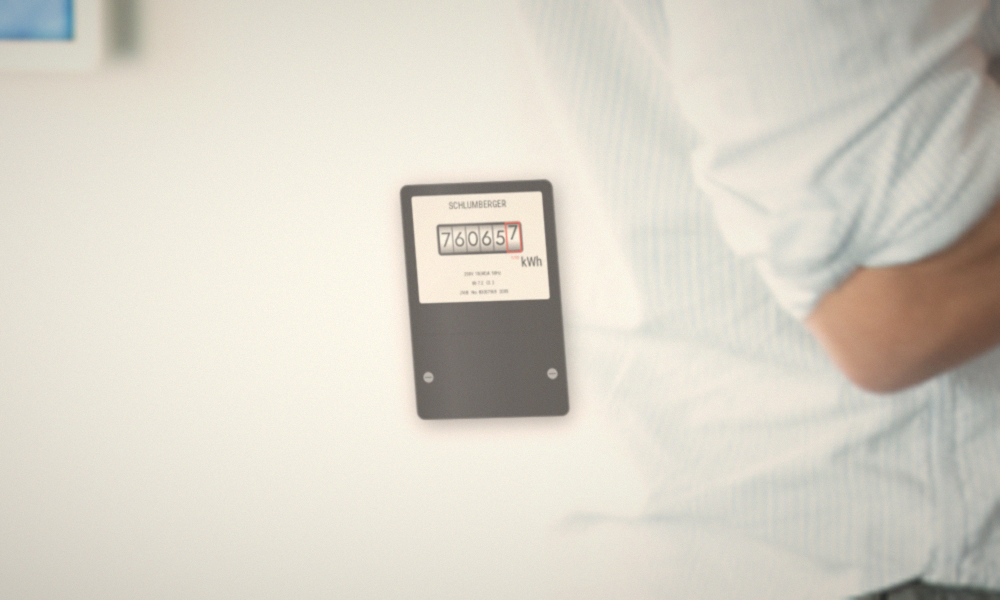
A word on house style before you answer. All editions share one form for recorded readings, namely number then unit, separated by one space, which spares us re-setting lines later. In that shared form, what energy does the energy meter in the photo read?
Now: 76065.7 kWh
